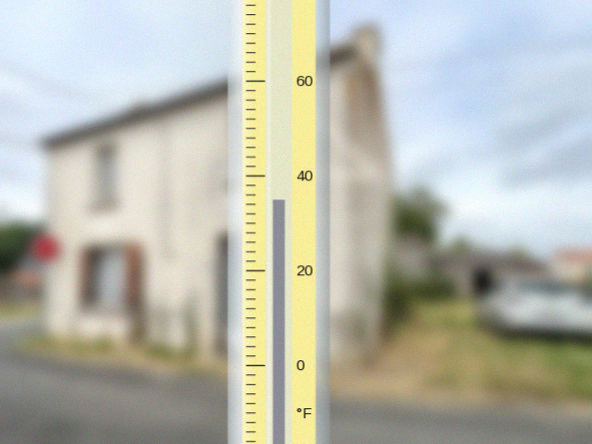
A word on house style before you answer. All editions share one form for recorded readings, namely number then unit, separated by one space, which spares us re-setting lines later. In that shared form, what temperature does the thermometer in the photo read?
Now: 35 °F
